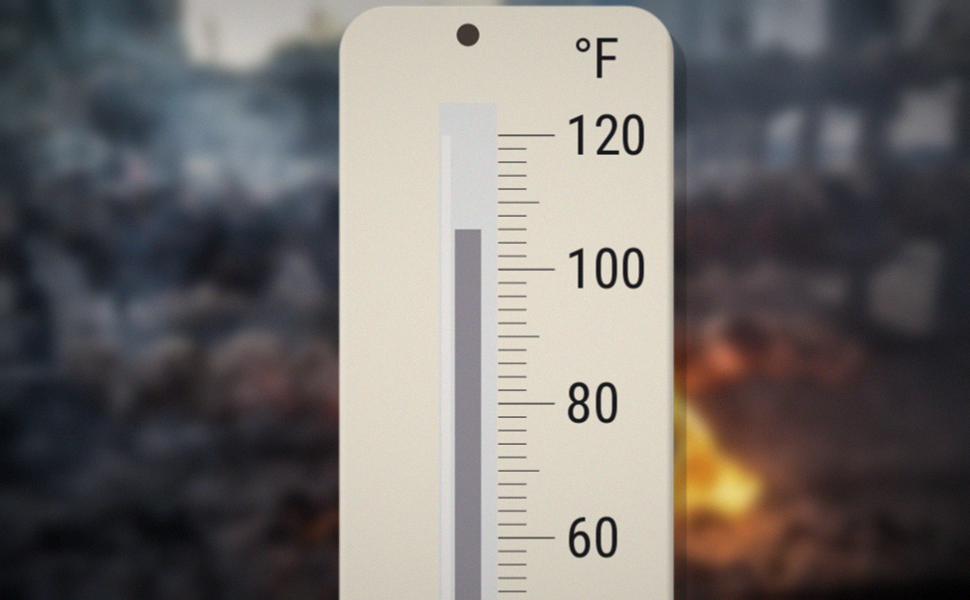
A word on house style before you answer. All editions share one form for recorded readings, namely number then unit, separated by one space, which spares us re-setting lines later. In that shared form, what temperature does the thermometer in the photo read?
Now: 106 °F
